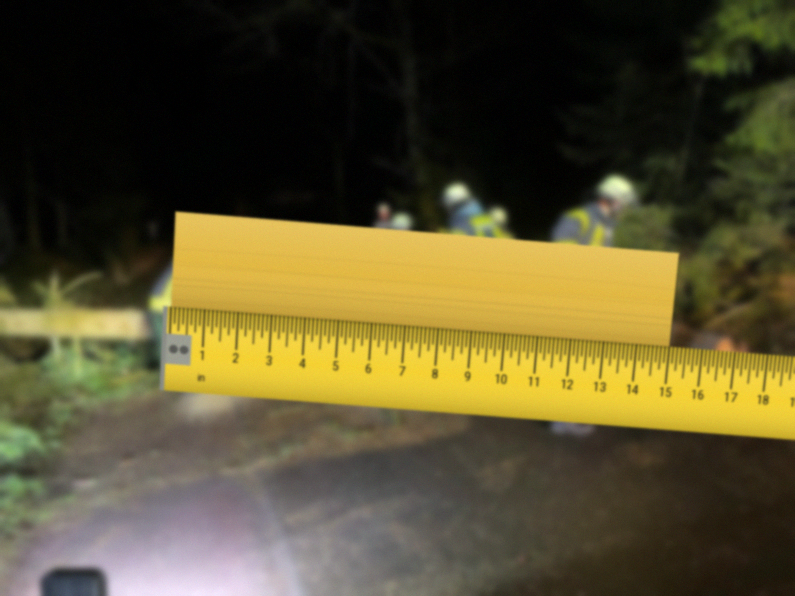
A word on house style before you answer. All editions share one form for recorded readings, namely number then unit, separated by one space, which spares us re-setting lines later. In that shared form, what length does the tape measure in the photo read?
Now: 15 in
